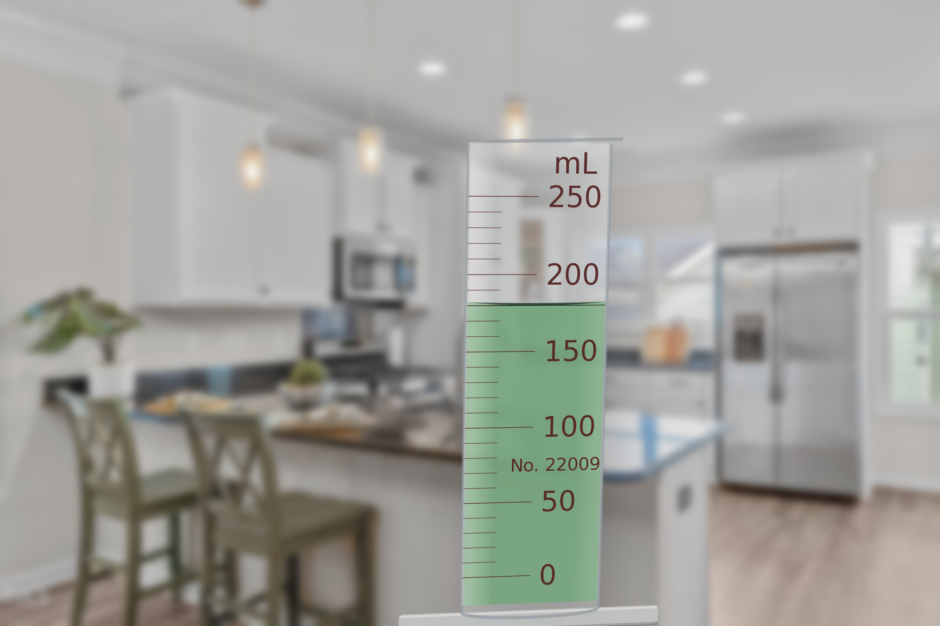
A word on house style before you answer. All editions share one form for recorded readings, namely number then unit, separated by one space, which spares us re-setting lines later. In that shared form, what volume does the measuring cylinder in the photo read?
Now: 180 mL
